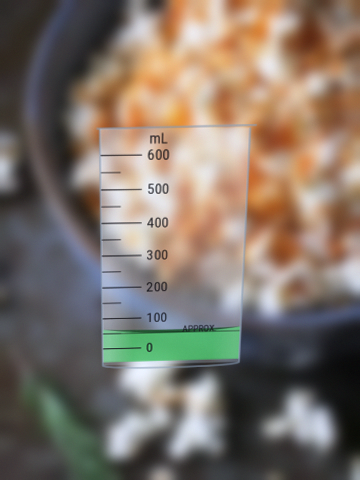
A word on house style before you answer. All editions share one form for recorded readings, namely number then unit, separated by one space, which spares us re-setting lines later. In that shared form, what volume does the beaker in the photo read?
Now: 50 mL
